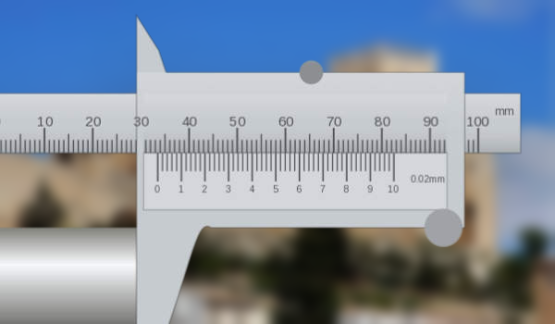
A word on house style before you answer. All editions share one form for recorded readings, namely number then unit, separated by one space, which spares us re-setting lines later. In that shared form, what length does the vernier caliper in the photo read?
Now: 33.5 mm
